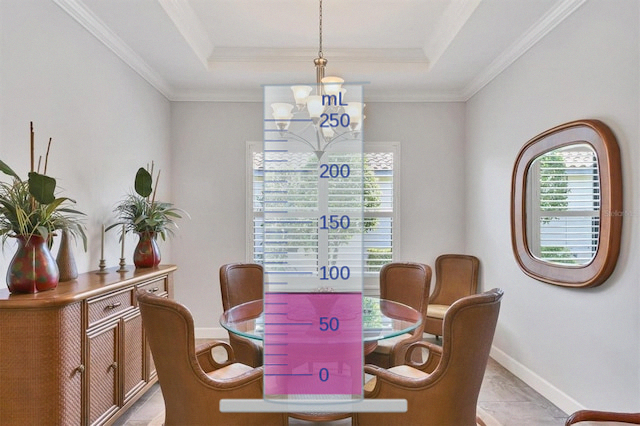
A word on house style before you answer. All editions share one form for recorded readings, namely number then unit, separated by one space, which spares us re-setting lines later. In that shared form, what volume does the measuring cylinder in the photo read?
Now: 80 mL
